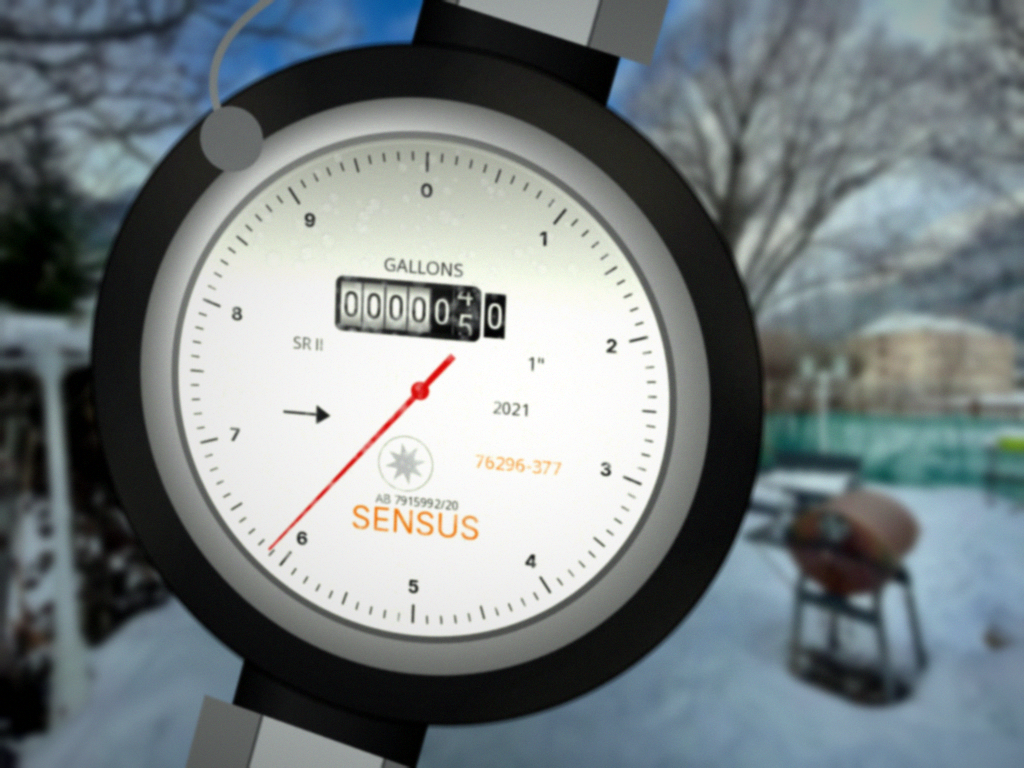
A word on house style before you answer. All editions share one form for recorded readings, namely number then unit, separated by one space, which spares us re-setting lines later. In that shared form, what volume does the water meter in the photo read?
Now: 46.1 gal
